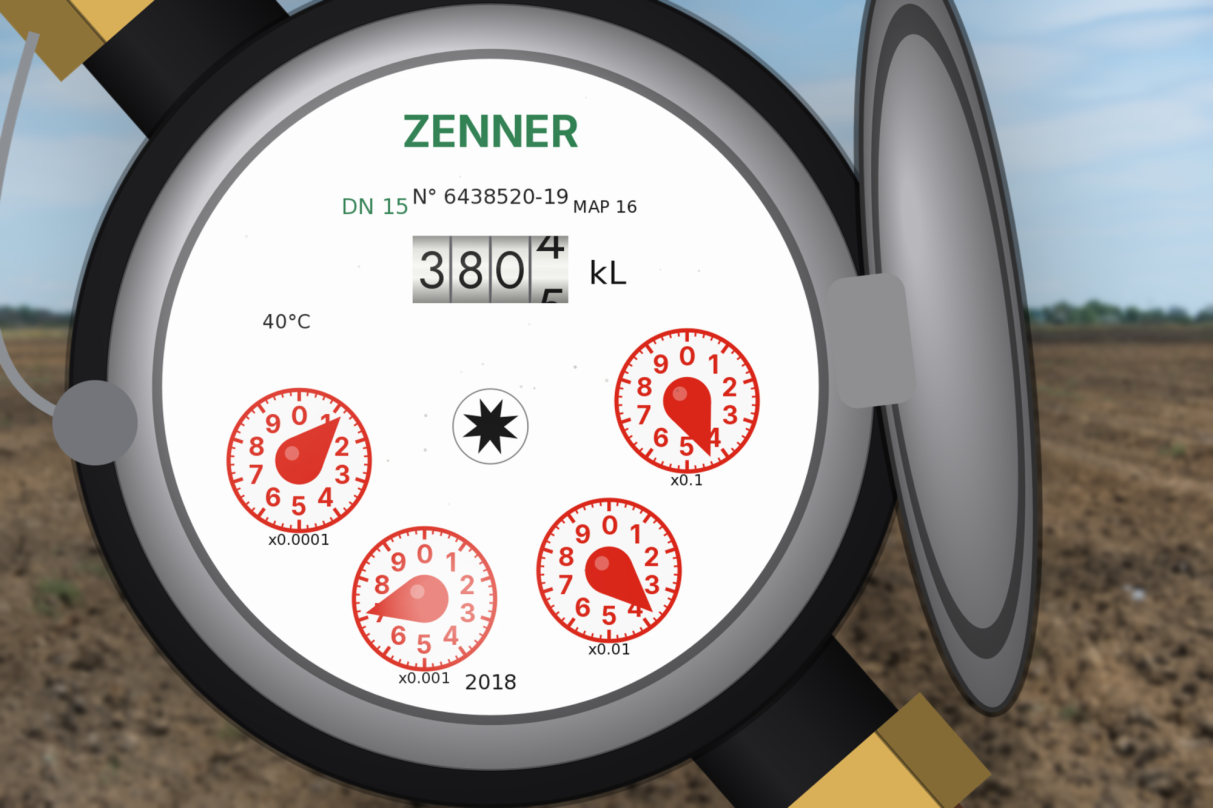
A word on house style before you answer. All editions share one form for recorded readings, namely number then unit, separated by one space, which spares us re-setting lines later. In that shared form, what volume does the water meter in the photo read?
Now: 3804.4371 kL
